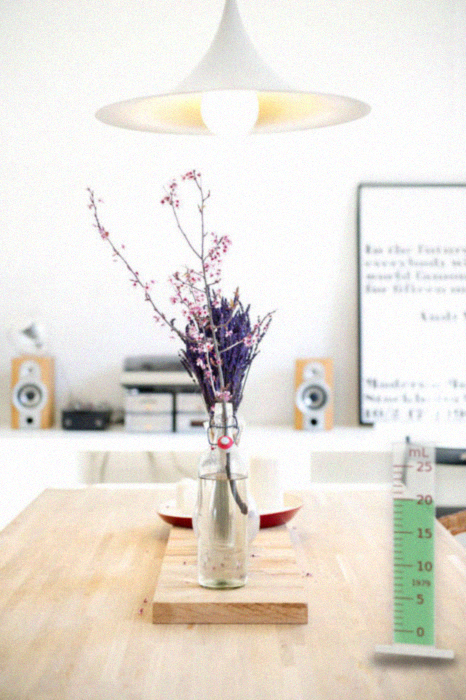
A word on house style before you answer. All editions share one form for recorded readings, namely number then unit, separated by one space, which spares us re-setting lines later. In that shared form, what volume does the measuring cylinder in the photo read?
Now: 20 mL
